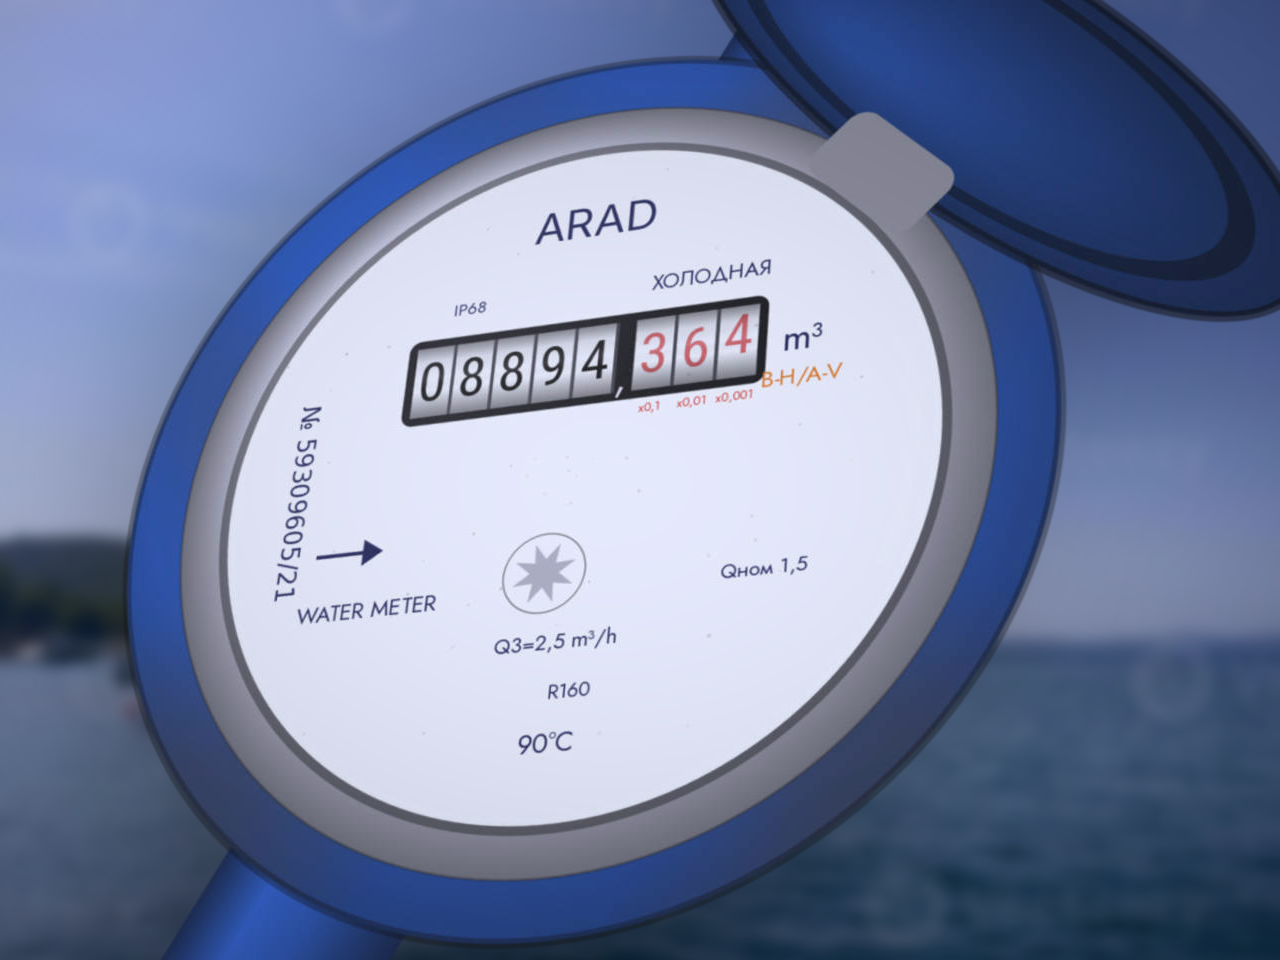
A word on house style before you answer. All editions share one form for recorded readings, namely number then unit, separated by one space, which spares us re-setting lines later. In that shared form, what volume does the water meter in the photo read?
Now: 8894.364 m³
